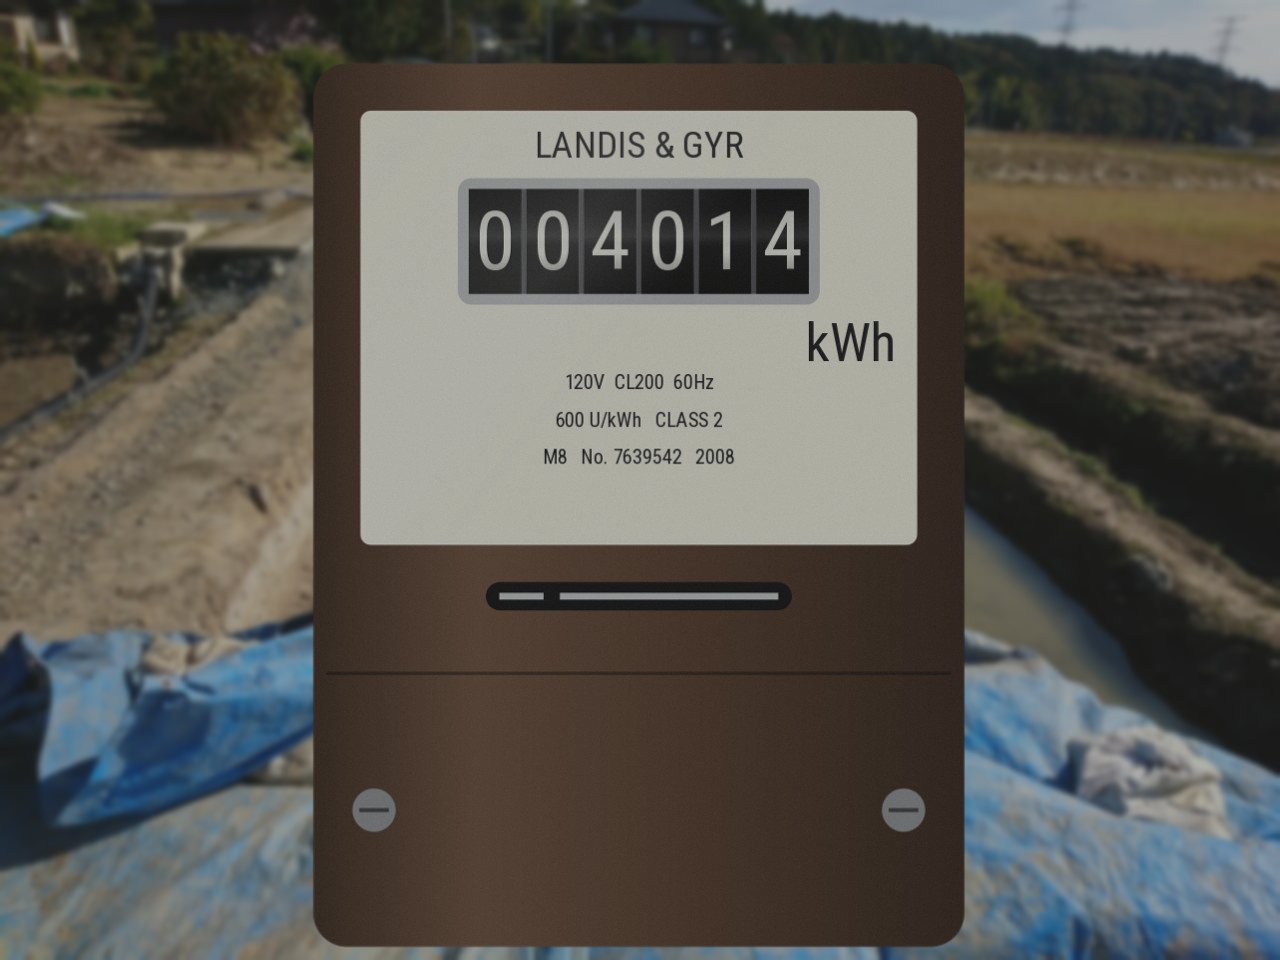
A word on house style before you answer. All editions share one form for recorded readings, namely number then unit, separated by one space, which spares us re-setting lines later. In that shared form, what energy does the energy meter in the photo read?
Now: 4014 kWh
